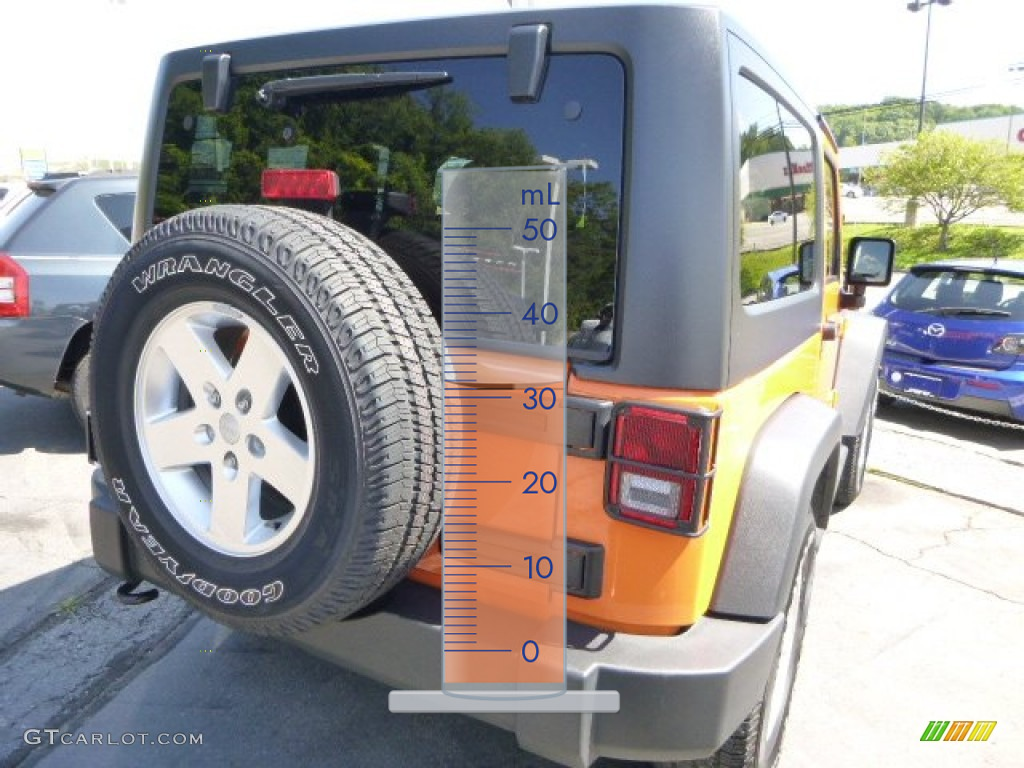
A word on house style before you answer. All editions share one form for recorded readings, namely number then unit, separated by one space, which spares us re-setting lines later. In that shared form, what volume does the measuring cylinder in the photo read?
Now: 31 mL
